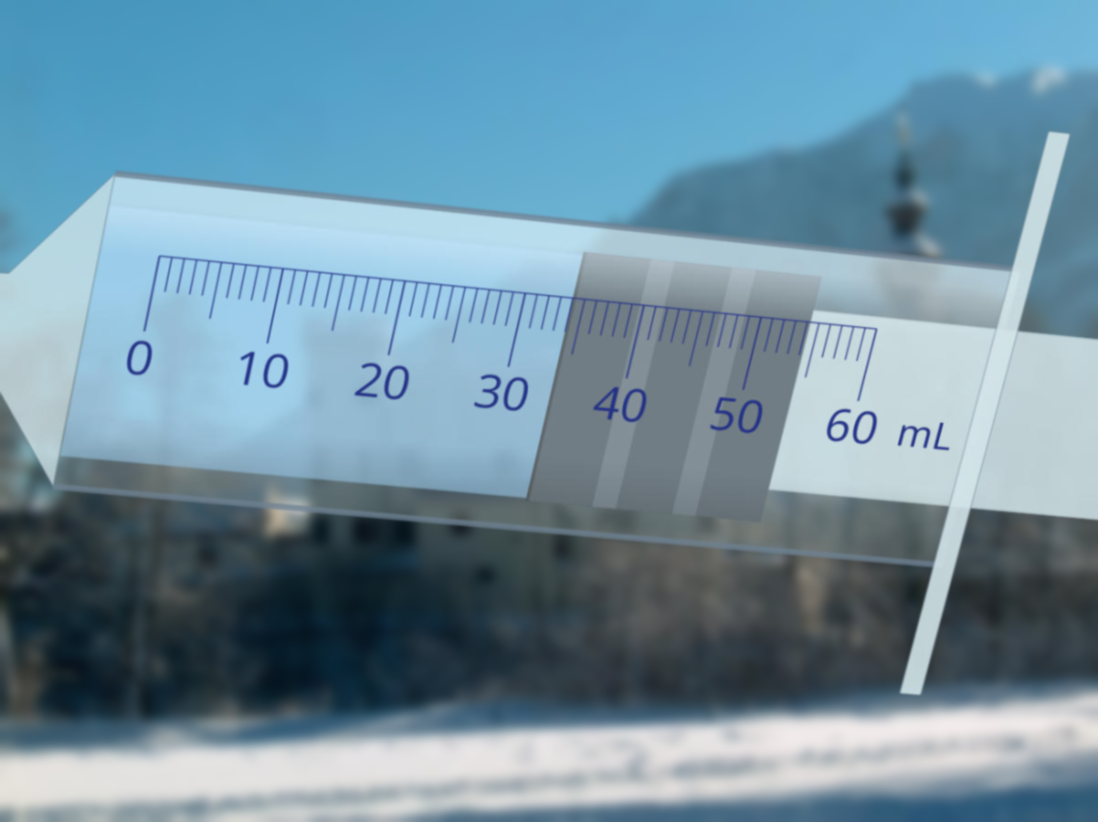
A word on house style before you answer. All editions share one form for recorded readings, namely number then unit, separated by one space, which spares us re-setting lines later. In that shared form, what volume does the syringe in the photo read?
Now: 34 mL
